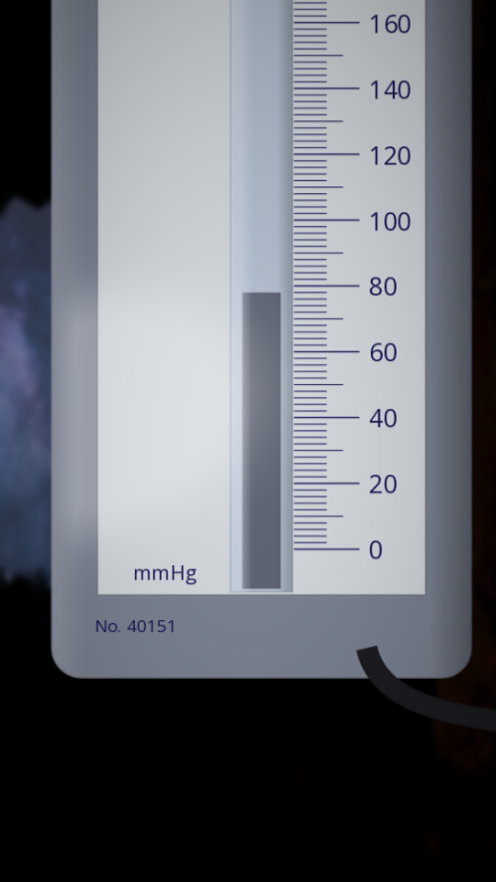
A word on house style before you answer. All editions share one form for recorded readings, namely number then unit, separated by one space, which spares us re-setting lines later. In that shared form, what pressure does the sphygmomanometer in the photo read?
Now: 78 mmHg
